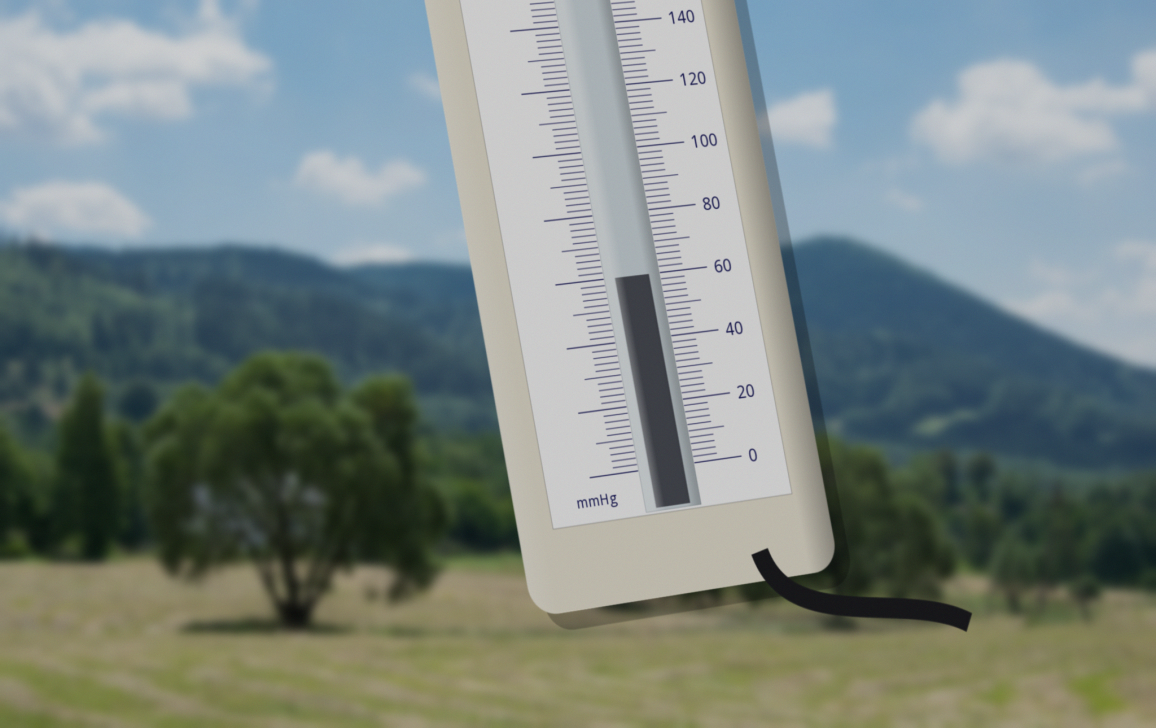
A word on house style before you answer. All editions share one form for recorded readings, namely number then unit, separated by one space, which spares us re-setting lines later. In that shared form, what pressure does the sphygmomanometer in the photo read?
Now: 60 mmHg
